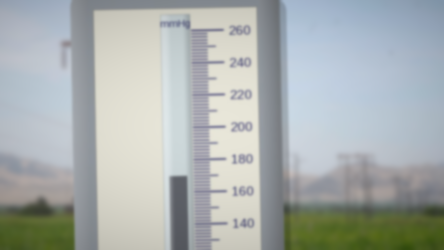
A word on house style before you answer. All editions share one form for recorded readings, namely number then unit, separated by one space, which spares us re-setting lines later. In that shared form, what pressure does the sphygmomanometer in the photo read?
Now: 170 mmHg
